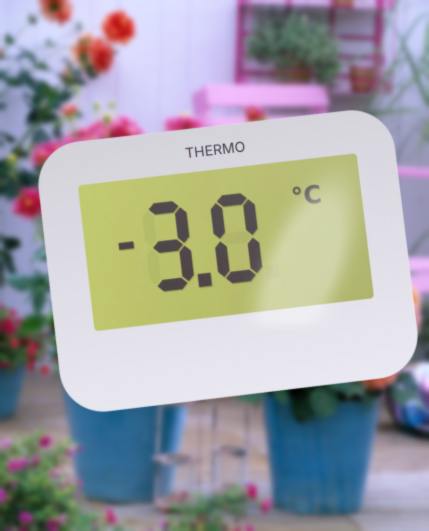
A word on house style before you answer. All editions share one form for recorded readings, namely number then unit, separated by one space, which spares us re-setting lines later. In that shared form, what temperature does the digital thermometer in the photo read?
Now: -3.0 °C
